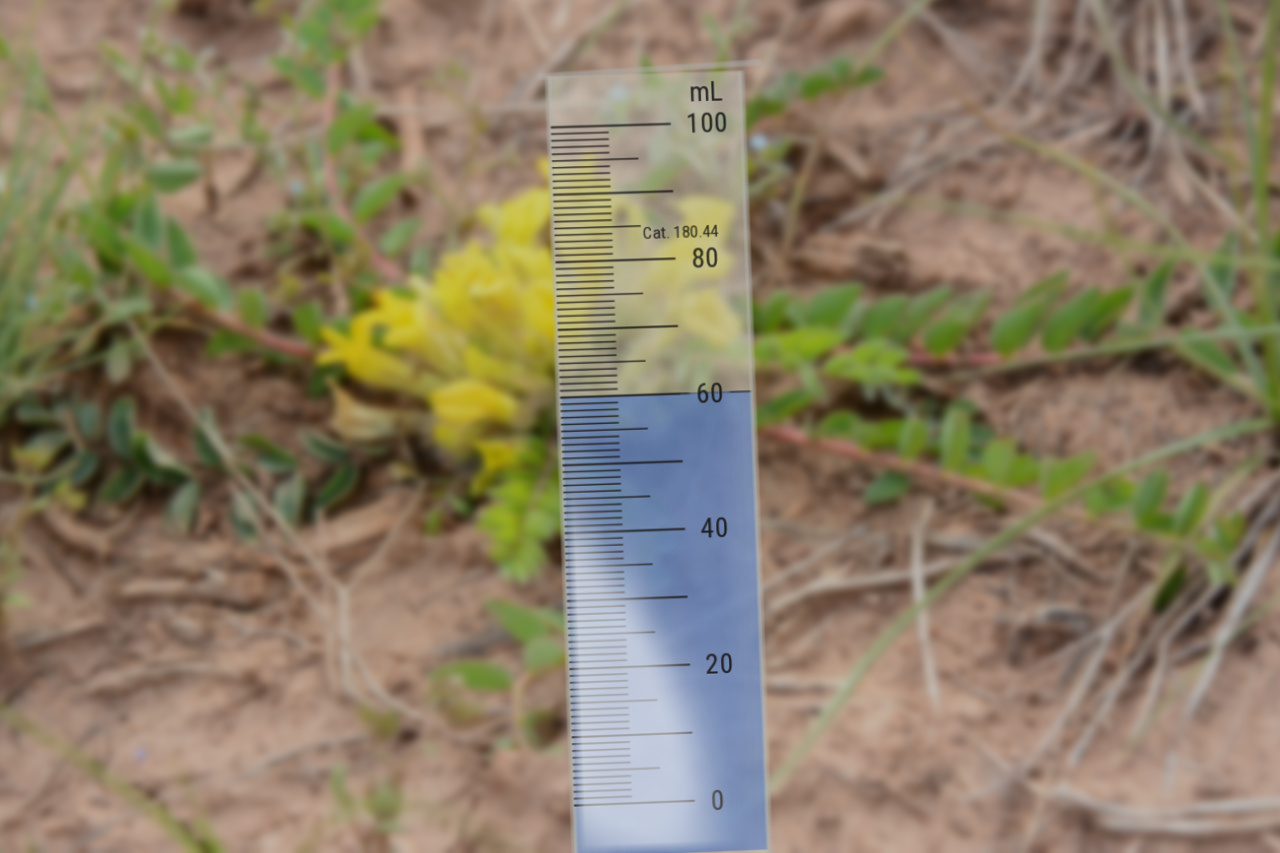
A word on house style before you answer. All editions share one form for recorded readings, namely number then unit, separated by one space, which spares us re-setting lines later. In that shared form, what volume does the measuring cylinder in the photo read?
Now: 60 mL
